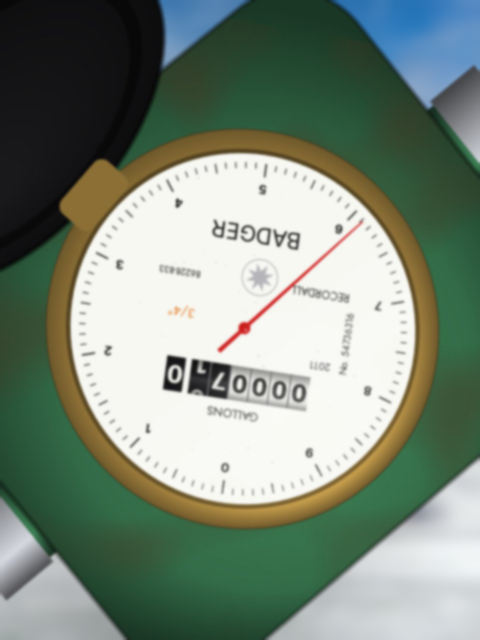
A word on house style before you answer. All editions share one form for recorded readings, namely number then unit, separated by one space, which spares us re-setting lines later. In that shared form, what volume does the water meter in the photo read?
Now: 706.1 gal
